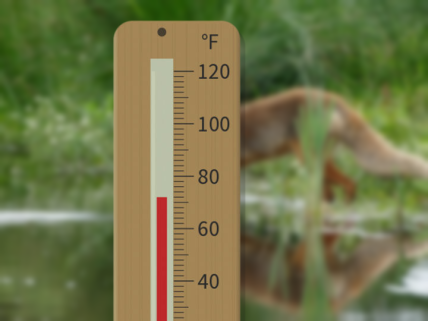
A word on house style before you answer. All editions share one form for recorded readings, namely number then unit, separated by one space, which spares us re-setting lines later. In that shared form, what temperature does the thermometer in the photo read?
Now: 72 °F
